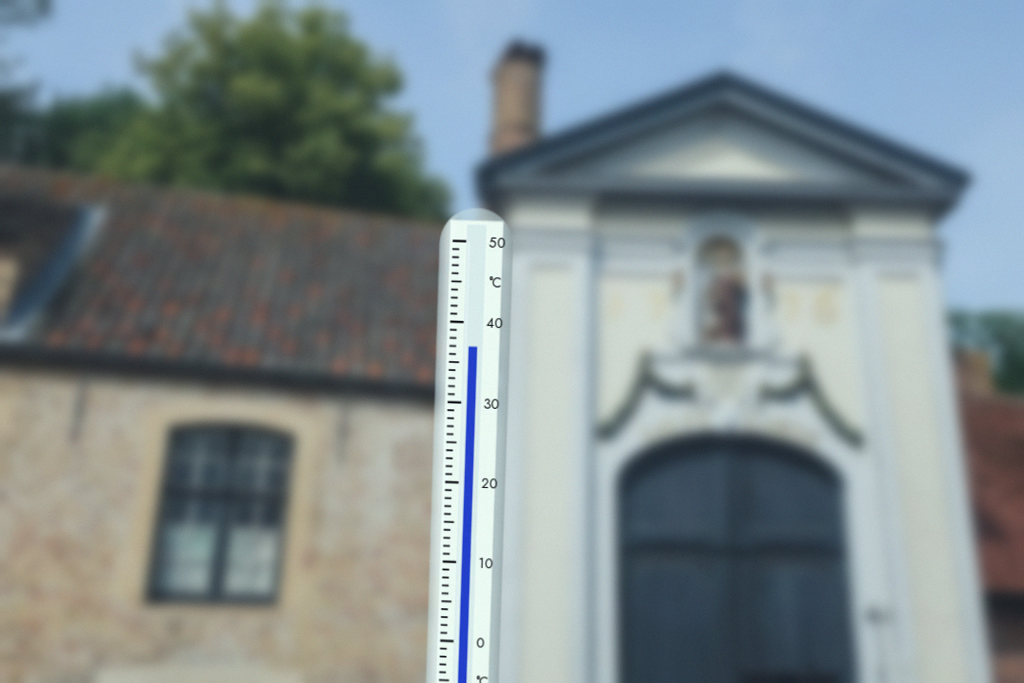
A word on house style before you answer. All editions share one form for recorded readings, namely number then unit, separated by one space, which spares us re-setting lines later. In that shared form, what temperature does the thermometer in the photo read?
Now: 37 °C
